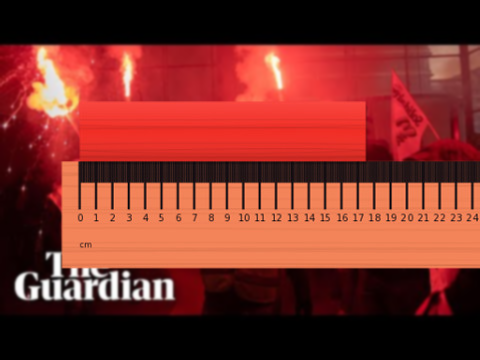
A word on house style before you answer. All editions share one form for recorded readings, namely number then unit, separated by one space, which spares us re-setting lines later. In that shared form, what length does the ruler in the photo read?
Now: 17.5 cm
